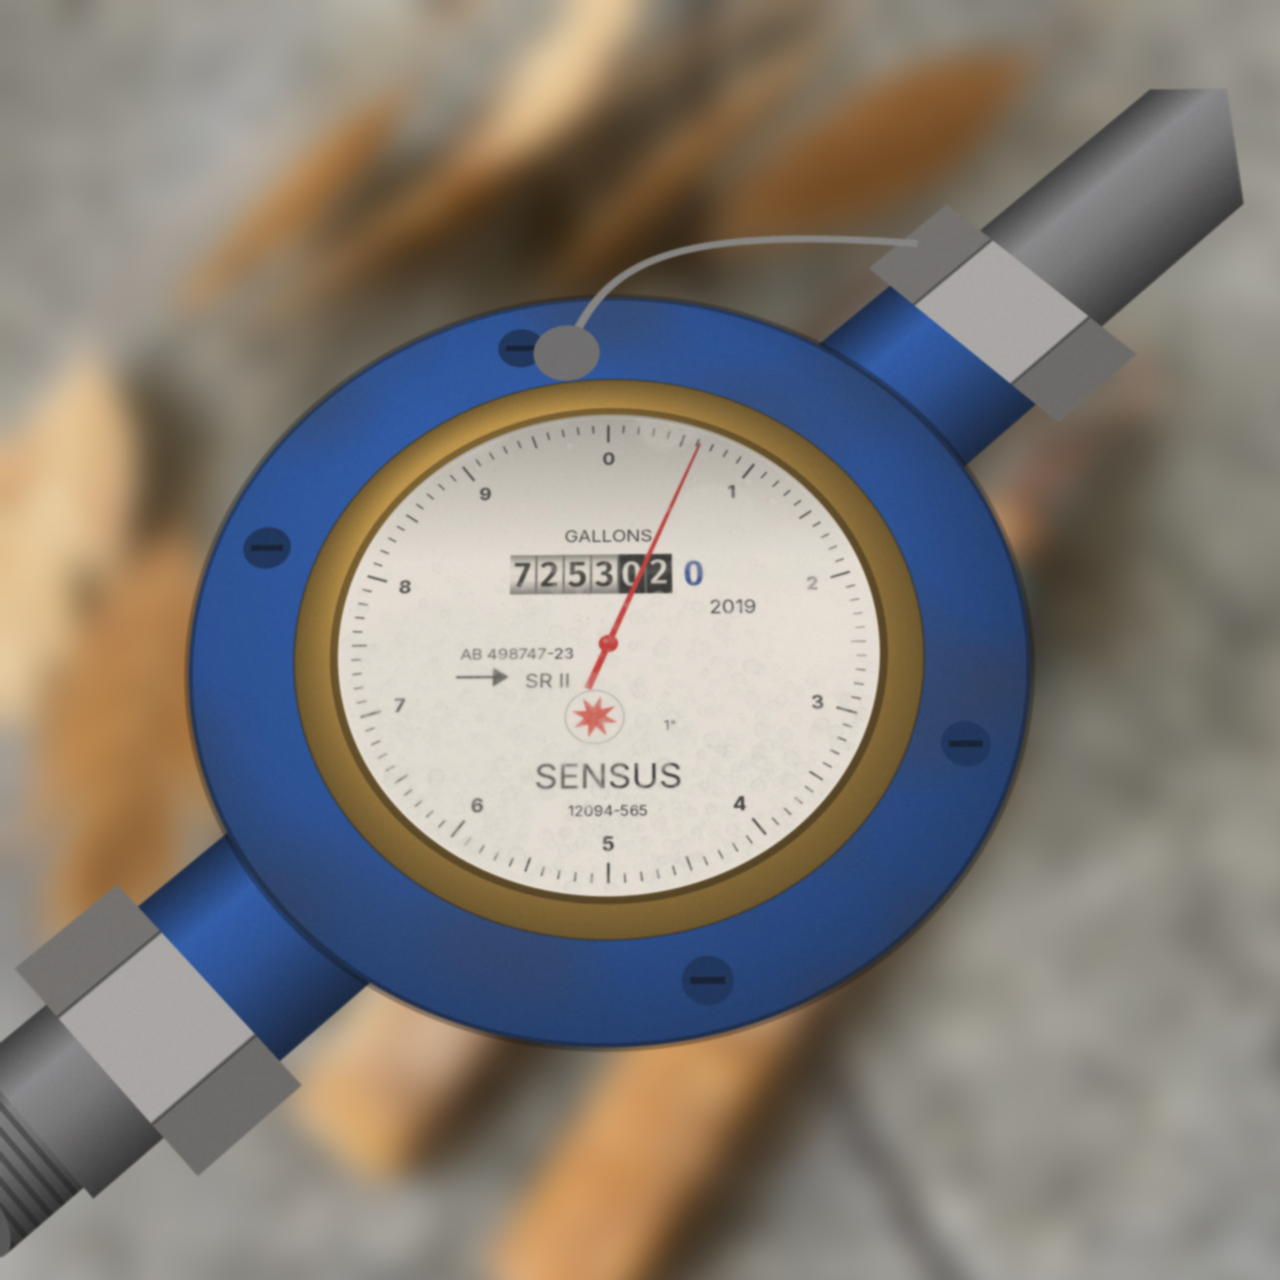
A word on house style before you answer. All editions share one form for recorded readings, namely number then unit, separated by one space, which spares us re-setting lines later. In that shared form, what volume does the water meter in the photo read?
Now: 7253020.6 gal
